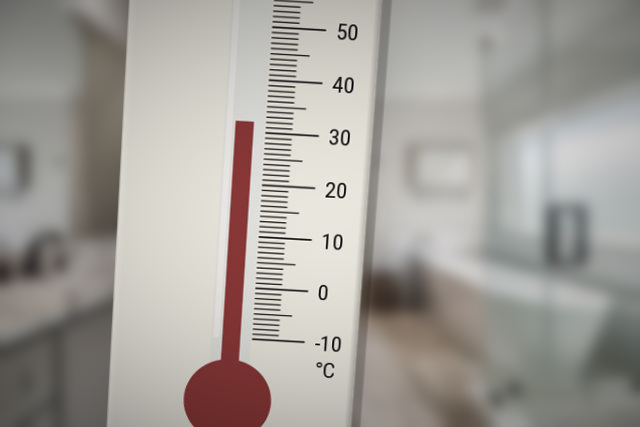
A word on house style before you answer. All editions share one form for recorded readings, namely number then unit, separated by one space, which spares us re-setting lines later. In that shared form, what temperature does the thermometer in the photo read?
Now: 32 °C
